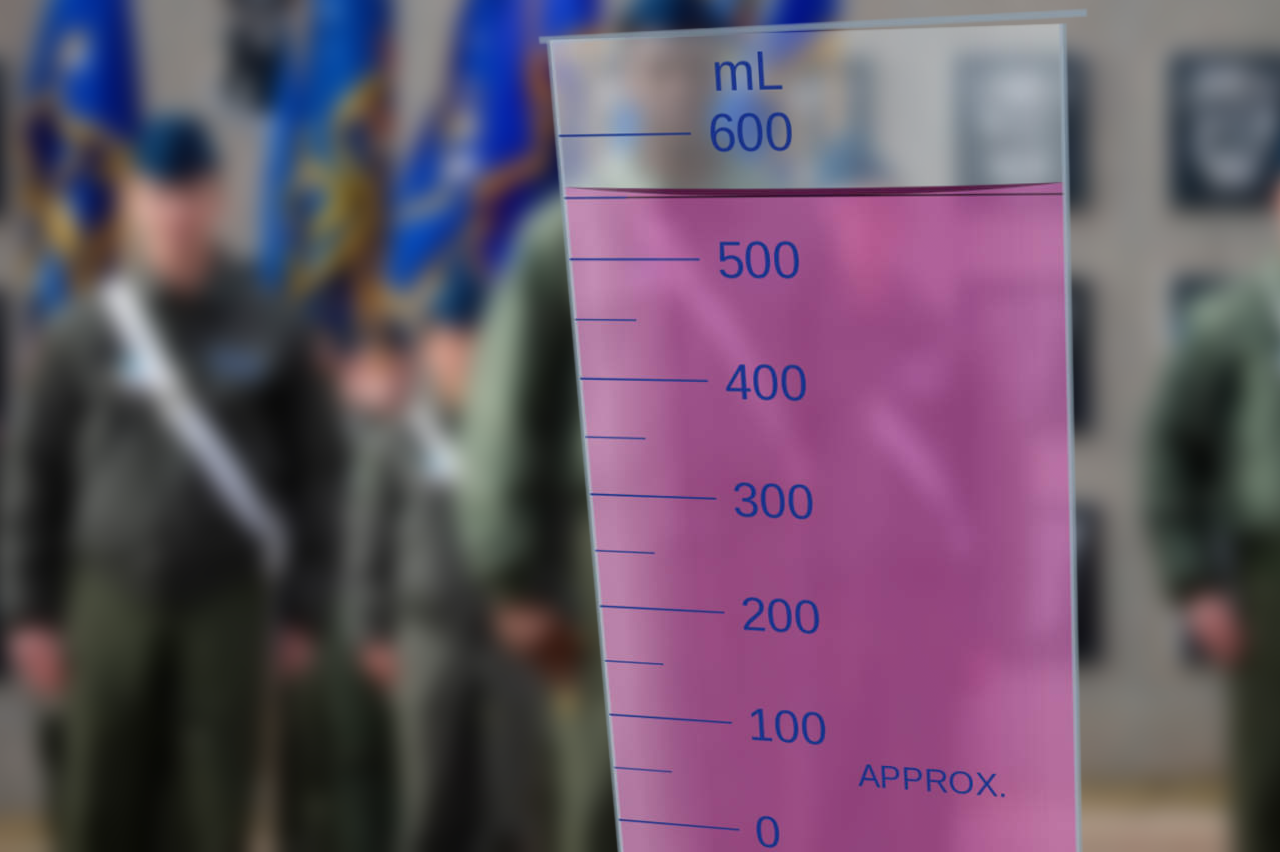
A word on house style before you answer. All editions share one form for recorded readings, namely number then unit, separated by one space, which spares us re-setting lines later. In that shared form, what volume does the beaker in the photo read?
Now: 550 mL
